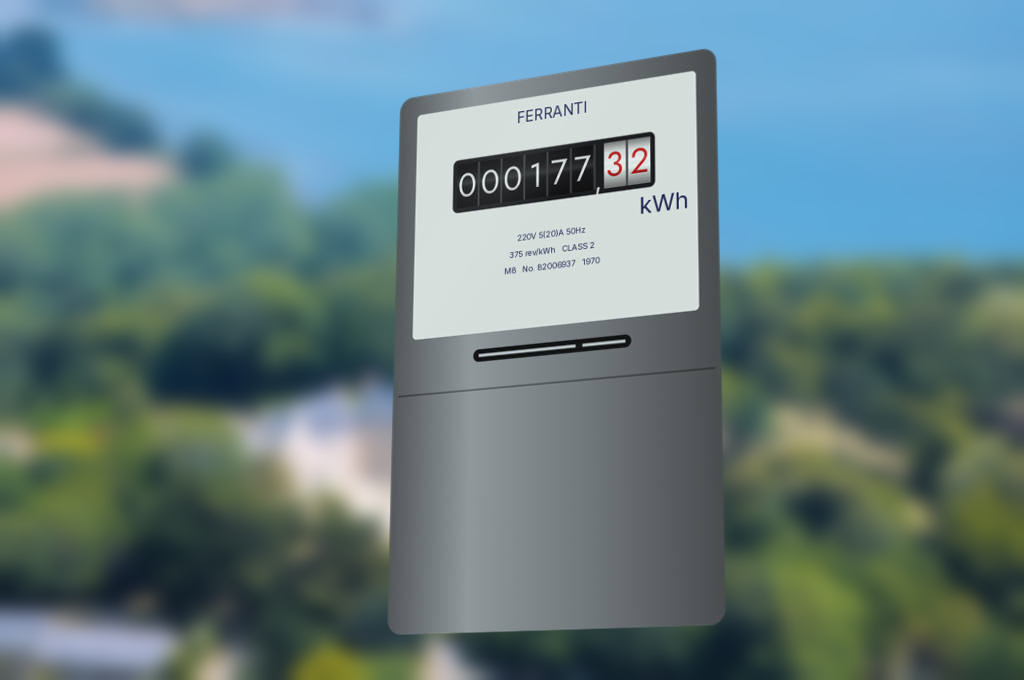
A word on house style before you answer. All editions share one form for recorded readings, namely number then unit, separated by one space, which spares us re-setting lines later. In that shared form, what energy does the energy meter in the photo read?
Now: 177.32 kWh
